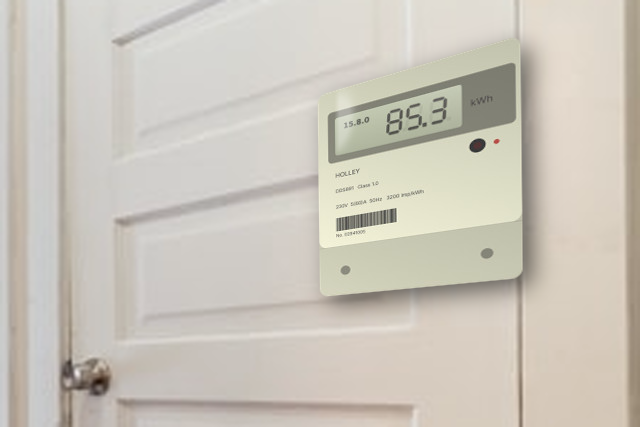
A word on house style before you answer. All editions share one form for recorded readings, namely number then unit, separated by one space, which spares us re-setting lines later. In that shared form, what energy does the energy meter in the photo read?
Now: 85.3 kWh
